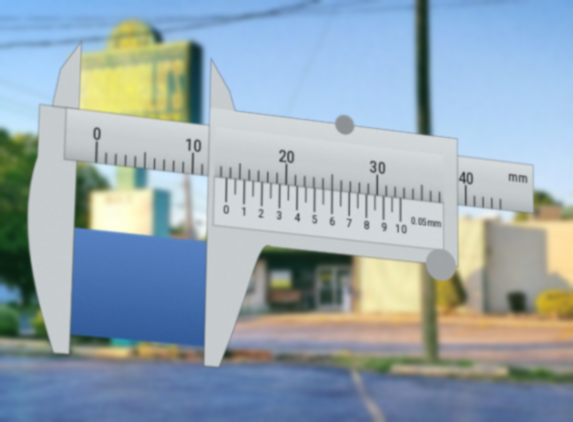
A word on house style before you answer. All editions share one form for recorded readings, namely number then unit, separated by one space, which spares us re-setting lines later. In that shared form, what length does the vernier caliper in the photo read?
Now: 13.6 mm
